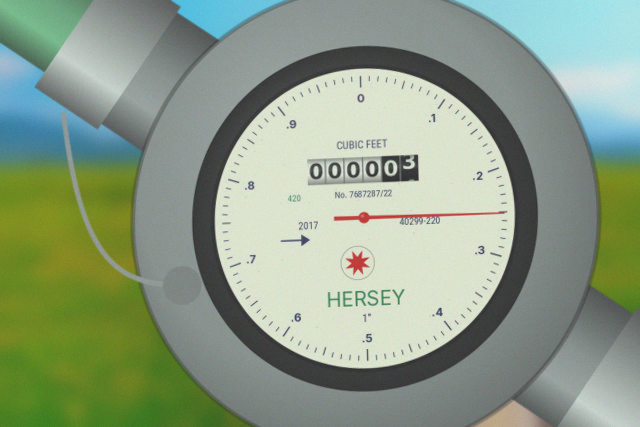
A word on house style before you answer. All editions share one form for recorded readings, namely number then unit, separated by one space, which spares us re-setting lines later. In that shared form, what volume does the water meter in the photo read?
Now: 3.25 ft³
